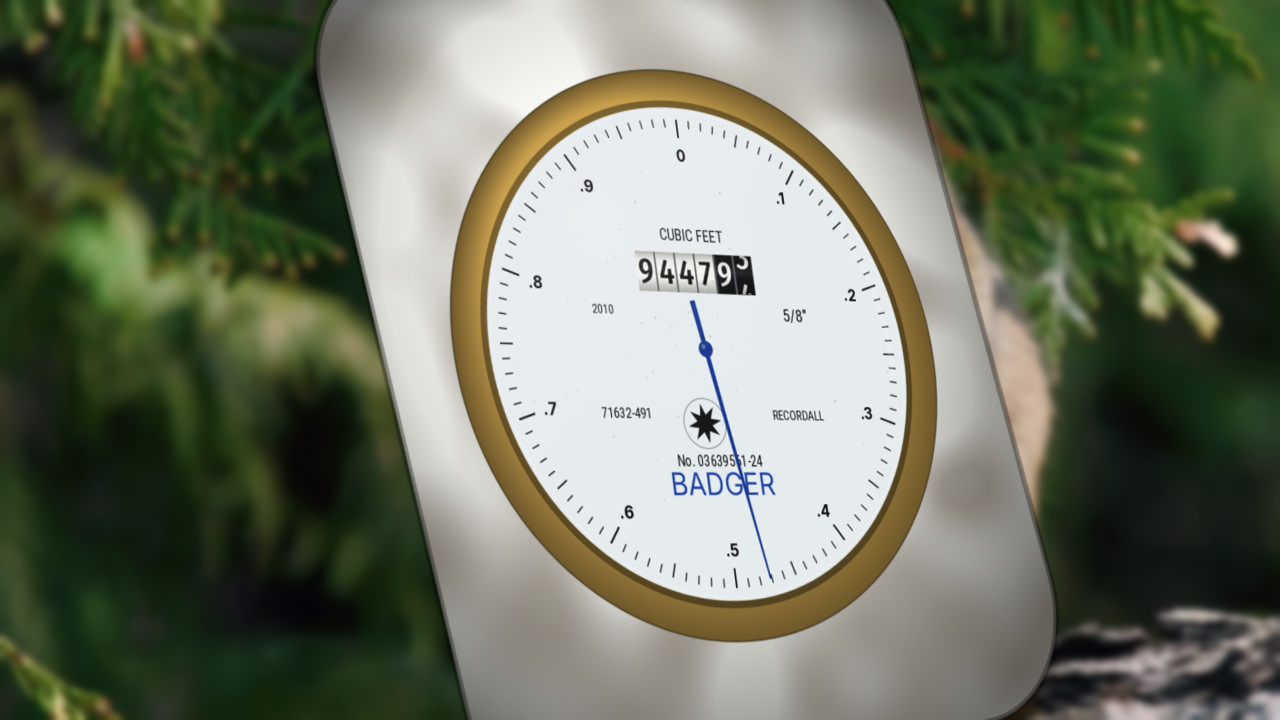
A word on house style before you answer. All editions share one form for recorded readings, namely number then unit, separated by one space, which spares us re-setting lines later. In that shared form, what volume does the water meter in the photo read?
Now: 944793.47 ft³
